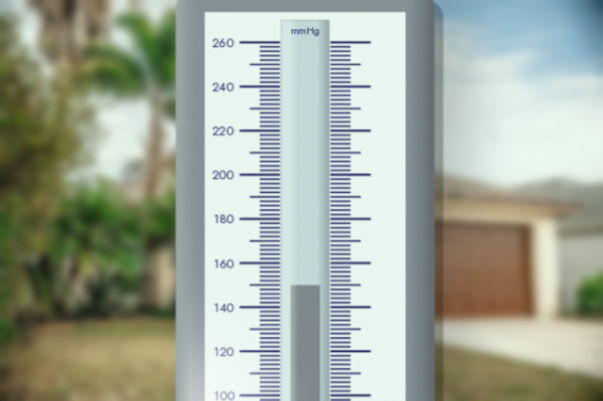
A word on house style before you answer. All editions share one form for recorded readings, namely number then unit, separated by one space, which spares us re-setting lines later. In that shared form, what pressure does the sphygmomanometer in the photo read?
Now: 150 mmHg
